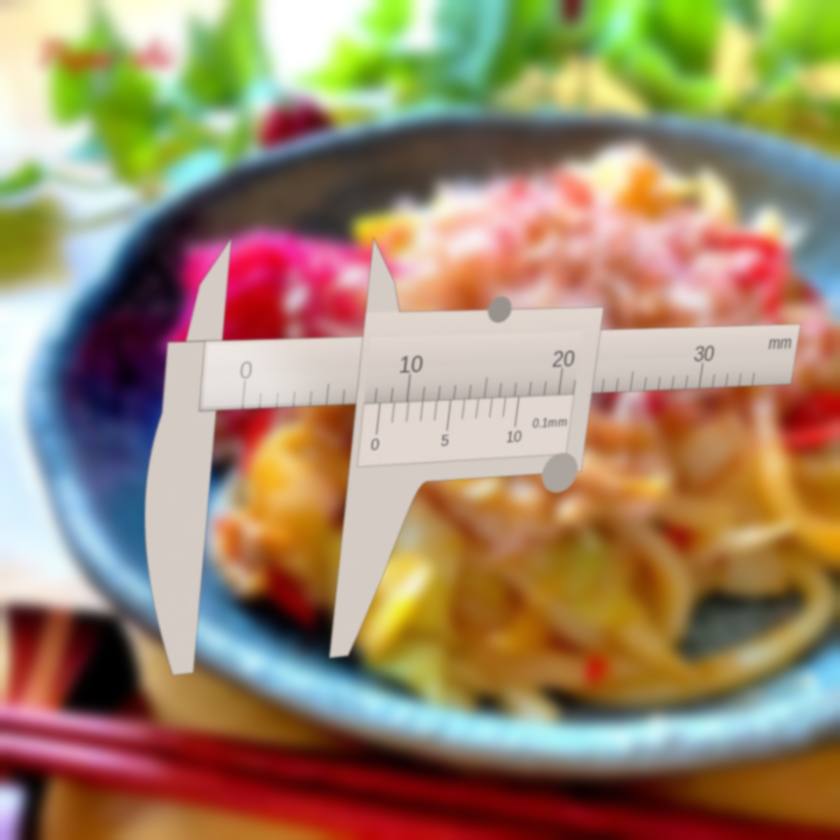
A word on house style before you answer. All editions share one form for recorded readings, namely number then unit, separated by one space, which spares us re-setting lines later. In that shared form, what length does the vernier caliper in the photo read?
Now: 8.3 mm
